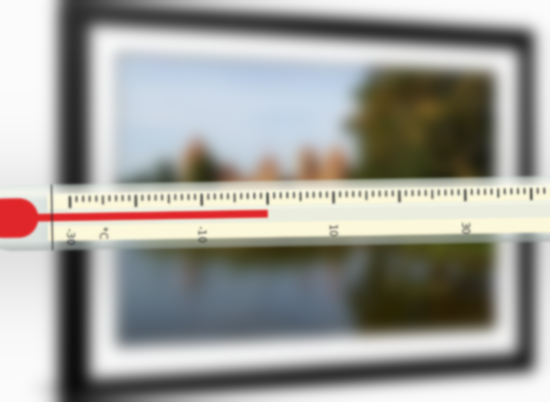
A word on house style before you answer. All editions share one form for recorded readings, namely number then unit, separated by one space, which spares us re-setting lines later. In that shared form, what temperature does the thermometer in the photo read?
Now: 0 °C
